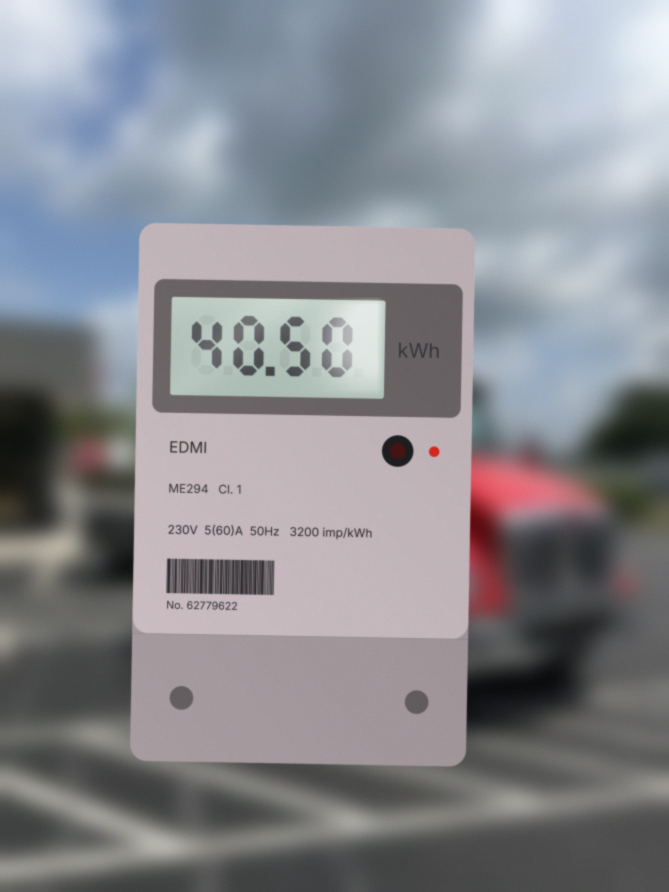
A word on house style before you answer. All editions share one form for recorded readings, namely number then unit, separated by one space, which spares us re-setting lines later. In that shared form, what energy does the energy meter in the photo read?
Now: 40.50 kWh
